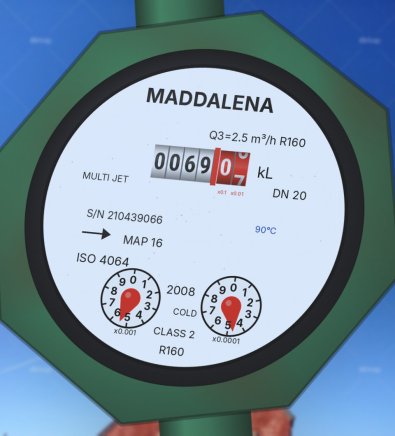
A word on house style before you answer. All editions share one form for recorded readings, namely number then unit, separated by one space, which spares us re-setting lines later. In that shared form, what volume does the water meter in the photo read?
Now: 69.0654 kL
